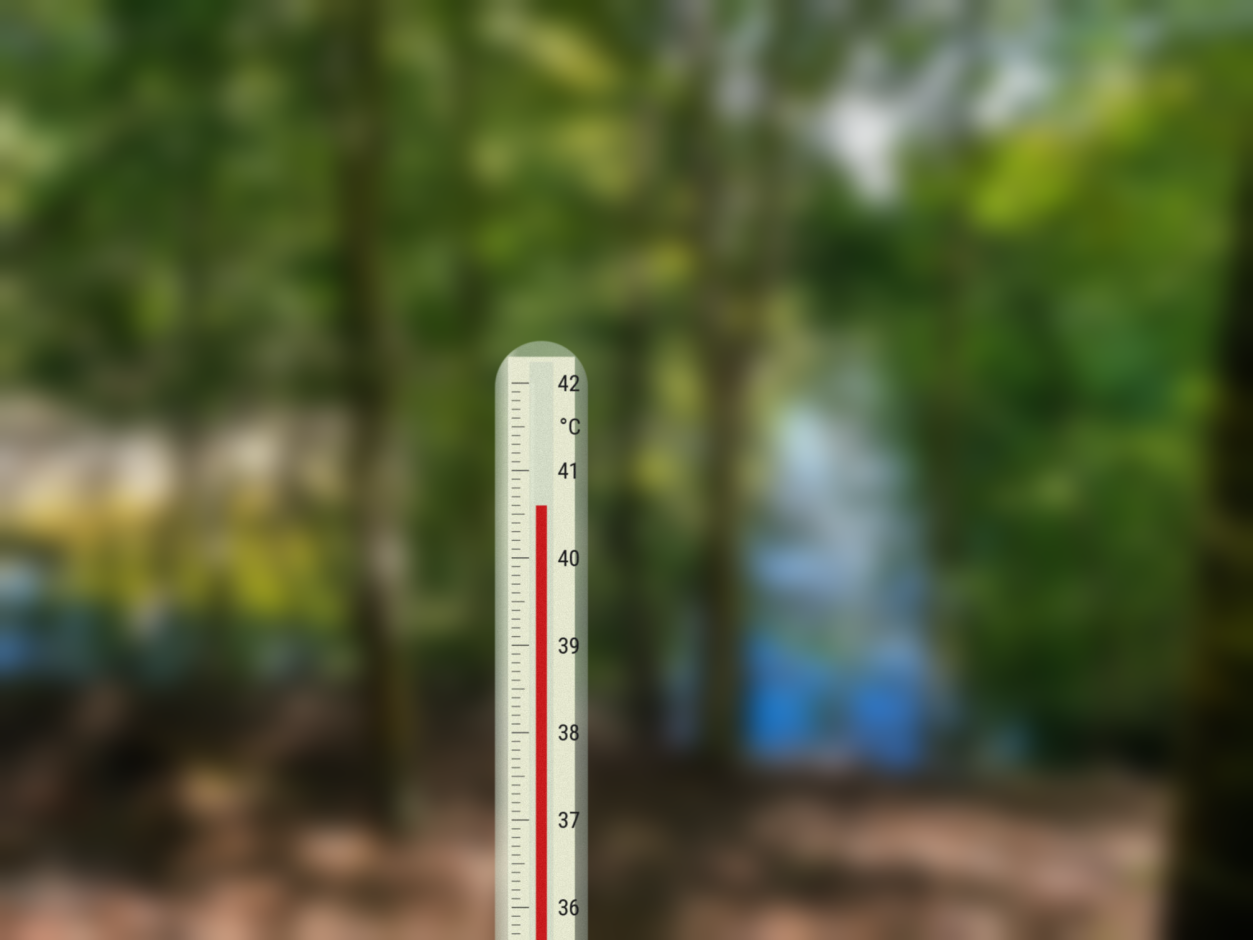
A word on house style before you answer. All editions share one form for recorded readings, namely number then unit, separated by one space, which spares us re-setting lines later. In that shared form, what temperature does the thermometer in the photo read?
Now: 40.6 °C
